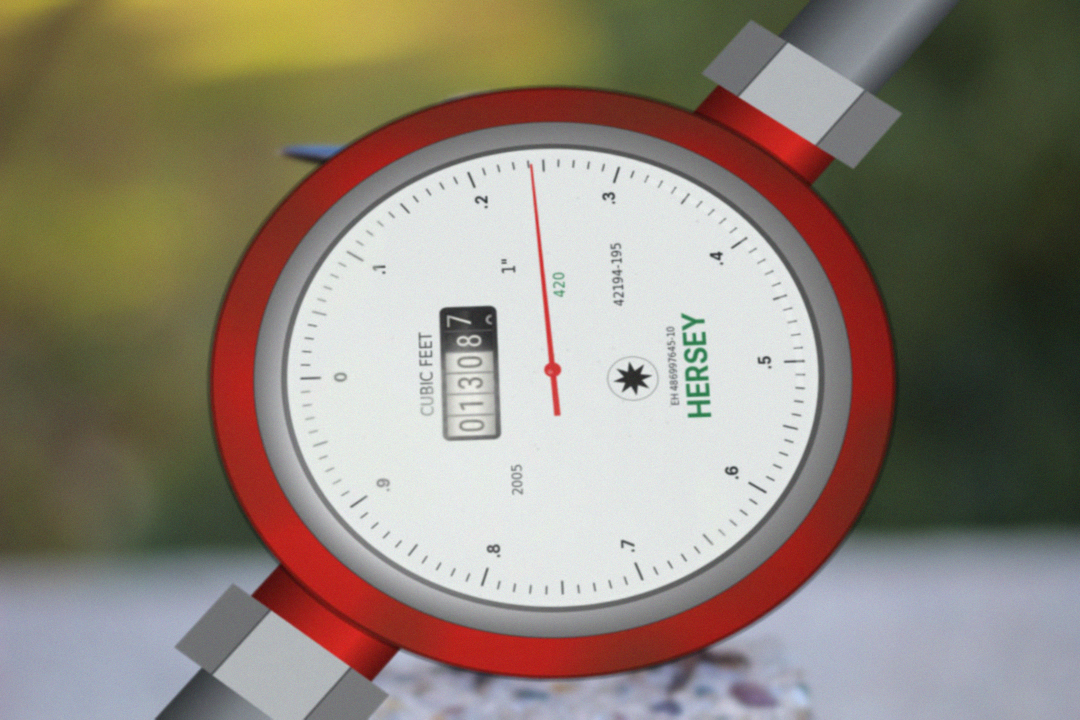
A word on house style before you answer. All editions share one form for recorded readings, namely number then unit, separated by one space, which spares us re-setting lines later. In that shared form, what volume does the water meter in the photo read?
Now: 13087.24 ft³
